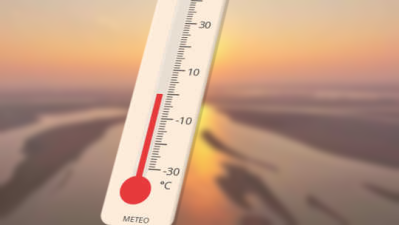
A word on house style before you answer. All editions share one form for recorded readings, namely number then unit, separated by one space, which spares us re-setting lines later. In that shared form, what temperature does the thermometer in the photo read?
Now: 0 °C
